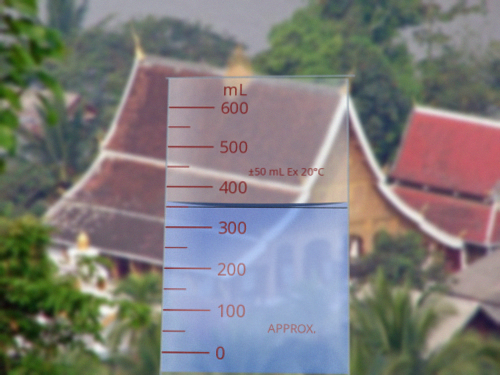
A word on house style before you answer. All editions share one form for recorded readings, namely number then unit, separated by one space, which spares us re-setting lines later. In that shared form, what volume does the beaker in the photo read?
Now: 350 mL
